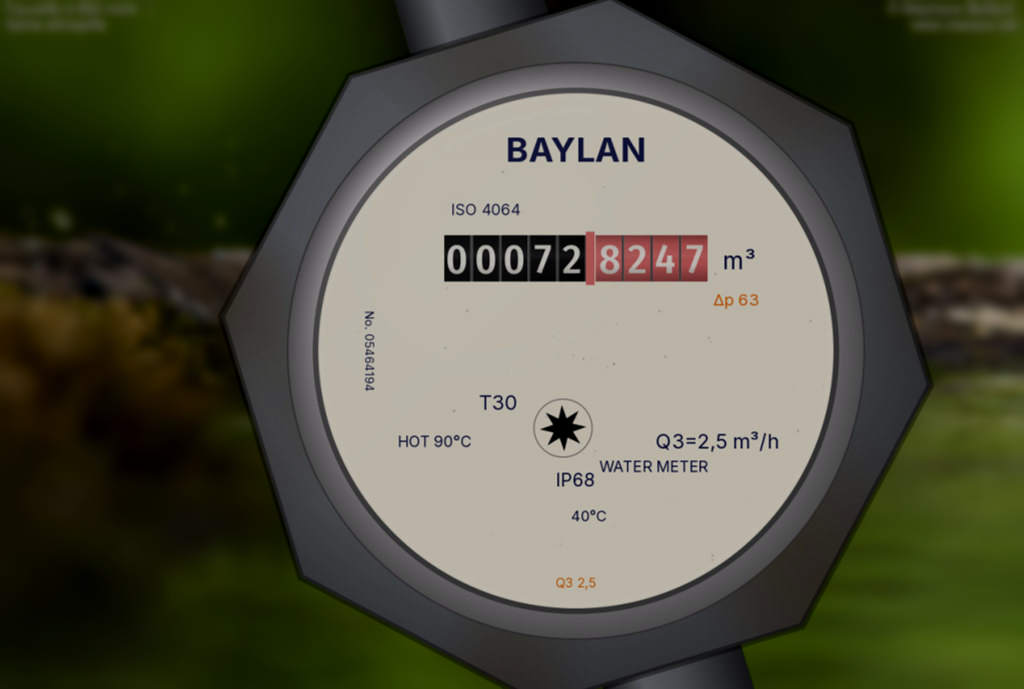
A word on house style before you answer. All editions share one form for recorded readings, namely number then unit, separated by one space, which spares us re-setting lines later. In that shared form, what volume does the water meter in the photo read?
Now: 72.8247 m³
